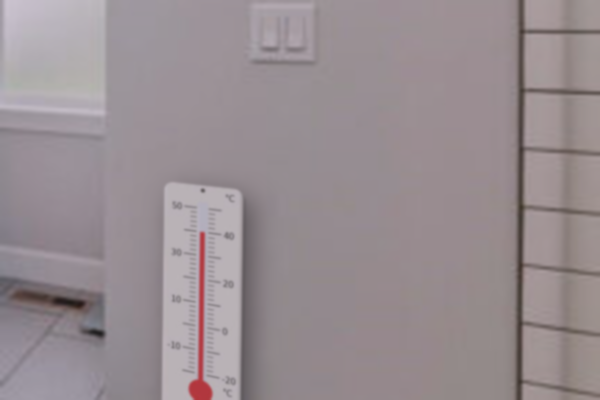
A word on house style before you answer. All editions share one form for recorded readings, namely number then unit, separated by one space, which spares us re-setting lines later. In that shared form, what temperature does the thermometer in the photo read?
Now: 40 °C
